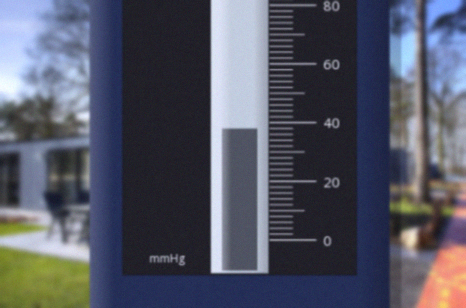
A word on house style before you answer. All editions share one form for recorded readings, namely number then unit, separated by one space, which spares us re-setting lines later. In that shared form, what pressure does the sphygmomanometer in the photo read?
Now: 38 mmHg
